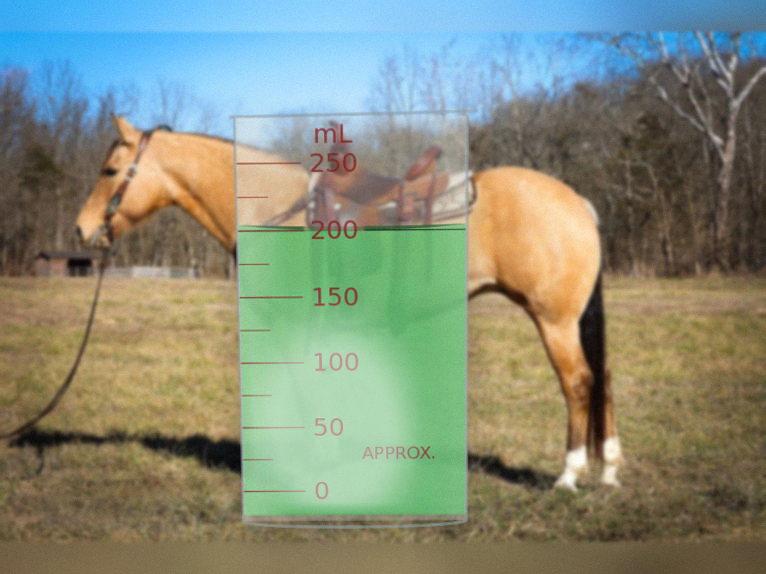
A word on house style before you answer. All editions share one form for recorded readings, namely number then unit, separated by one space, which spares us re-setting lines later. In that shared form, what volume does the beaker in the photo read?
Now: 200 mL
